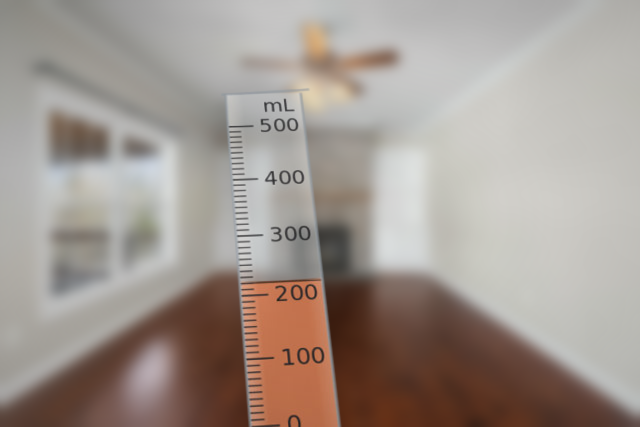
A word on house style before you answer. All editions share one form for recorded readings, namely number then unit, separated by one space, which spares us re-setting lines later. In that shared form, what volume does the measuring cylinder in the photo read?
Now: 220 mL
